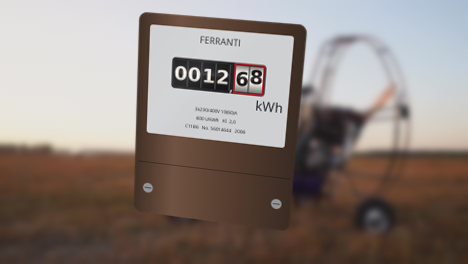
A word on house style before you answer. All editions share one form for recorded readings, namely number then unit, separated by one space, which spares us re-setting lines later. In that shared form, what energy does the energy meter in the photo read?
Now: 12.68 kWh
